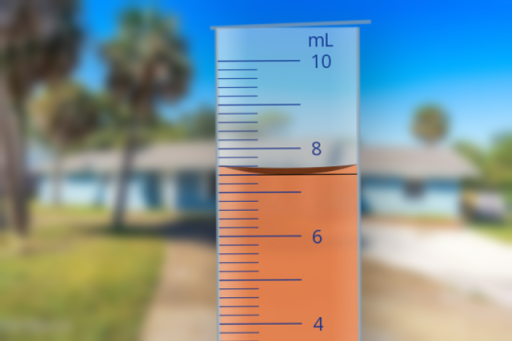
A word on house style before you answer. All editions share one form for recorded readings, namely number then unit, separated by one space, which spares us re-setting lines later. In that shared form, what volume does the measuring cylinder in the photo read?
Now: 7.4 mL
